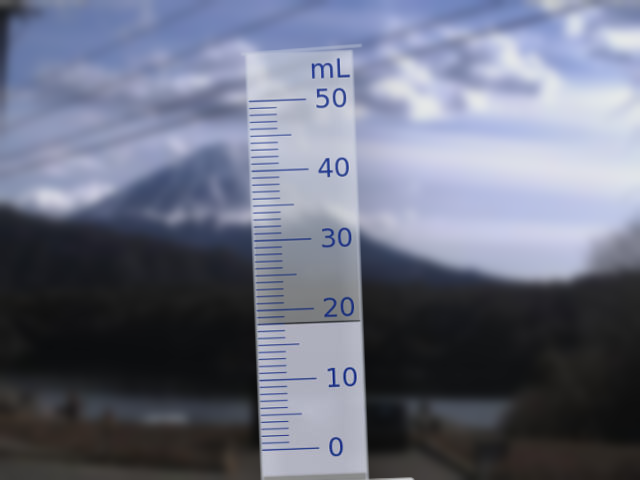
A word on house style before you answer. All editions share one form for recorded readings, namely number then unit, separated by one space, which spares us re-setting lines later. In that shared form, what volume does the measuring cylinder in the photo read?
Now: 18 mL
